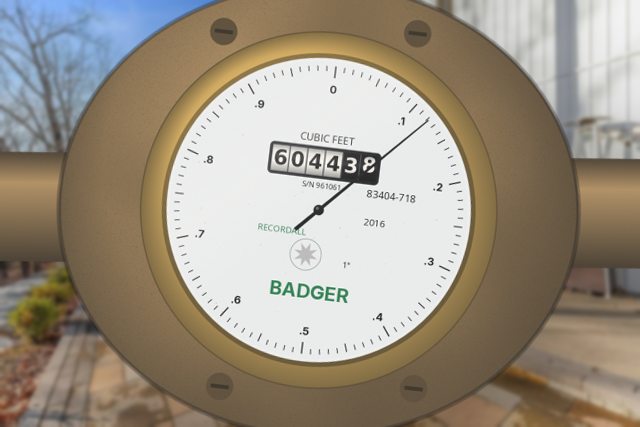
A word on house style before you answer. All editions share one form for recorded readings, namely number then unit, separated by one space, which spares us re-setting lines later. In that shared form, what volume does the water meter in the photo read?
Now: 604438.12 ft³
